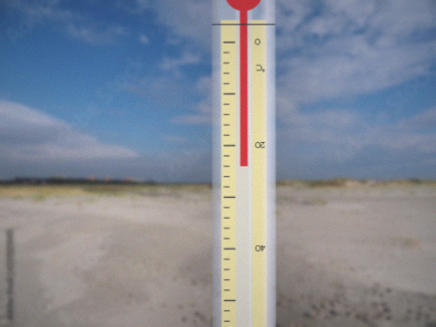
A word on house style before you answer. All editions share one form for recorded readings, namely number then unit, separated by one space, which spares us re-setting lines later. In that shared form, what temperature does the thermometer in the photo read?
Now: 24 °C
